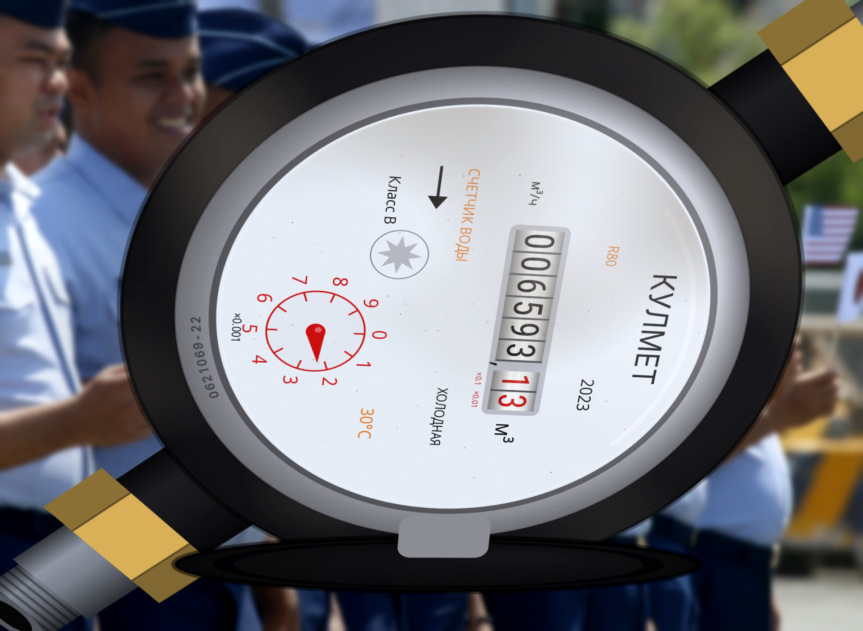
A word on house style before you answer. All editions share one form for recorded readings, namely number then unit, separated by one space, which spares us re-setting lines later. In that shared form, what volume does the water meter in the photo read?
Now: 6593.132 m³
